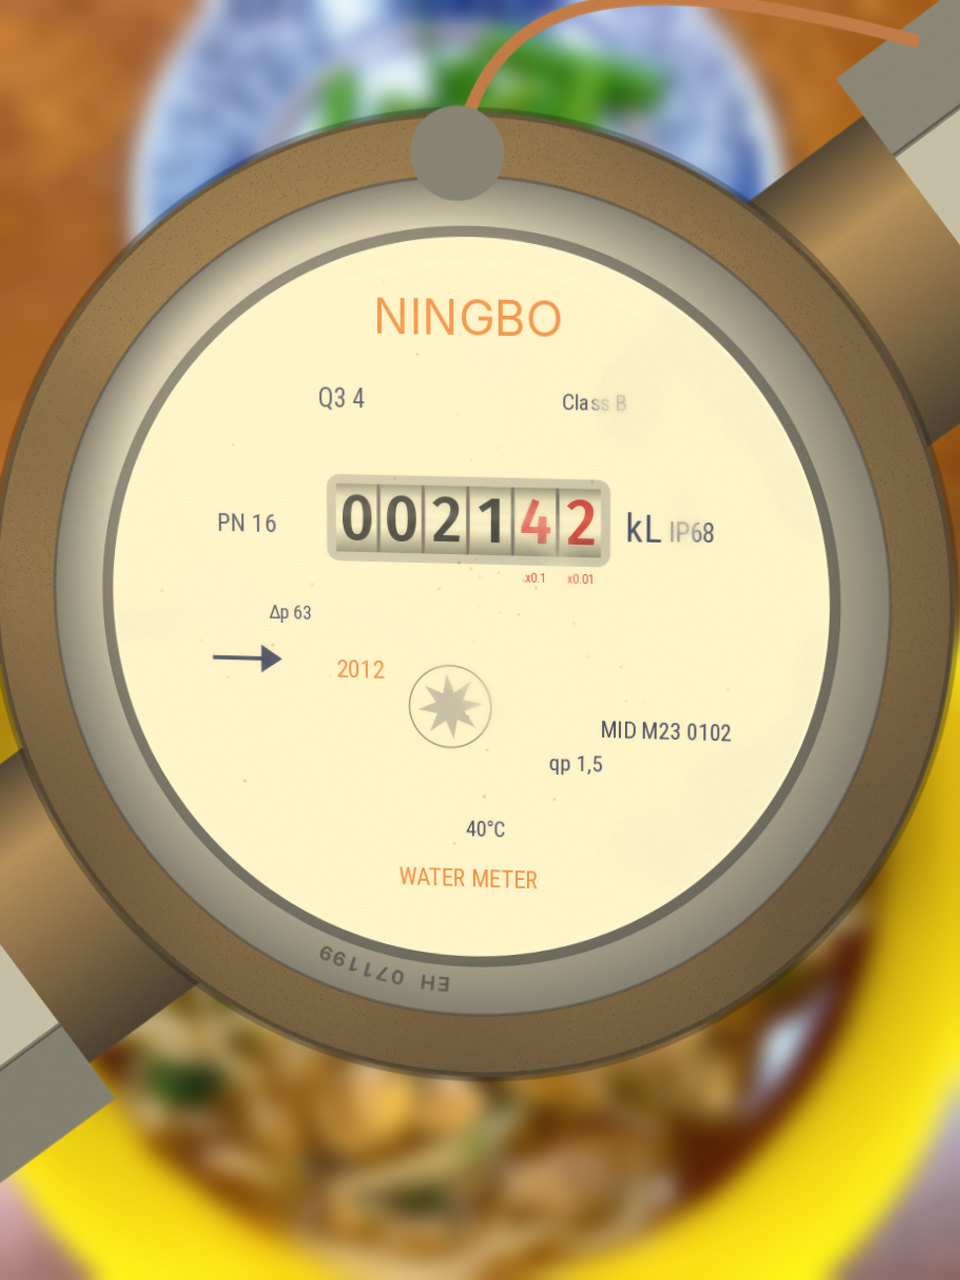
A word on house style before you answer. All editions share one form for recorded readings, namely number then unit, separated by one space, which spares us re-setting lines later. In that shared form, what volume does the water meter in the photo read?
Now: 21.42 kL
